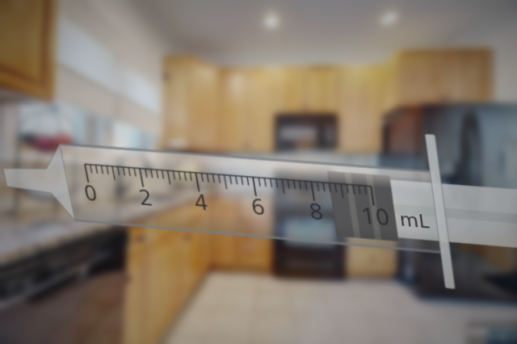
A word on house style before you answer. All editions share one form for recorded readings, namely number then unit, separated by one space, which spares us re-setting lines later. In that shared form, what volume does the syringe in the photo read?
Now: 8.6 mL
